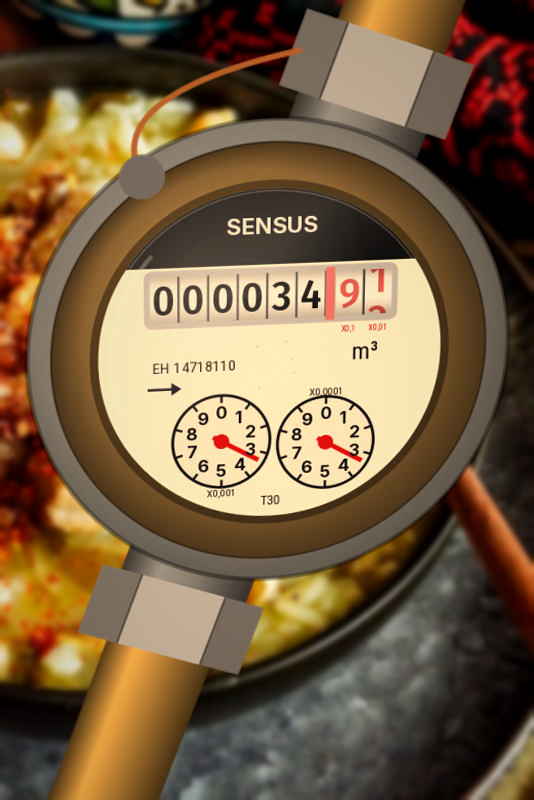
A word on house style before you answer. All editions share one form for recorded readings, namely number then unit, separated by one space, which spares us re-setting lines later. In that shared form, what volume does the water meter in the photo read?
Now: 34.9133 m³
